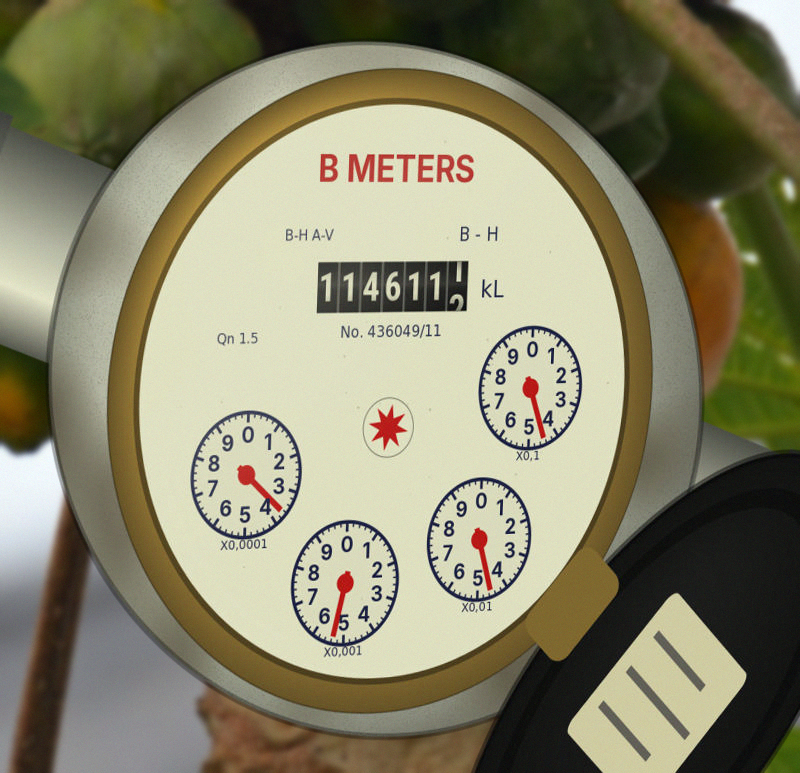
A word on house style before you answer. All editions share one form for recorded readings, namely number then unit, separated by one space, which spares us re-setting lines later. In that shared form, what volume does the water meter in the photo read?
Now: 1146111.4453 kL
